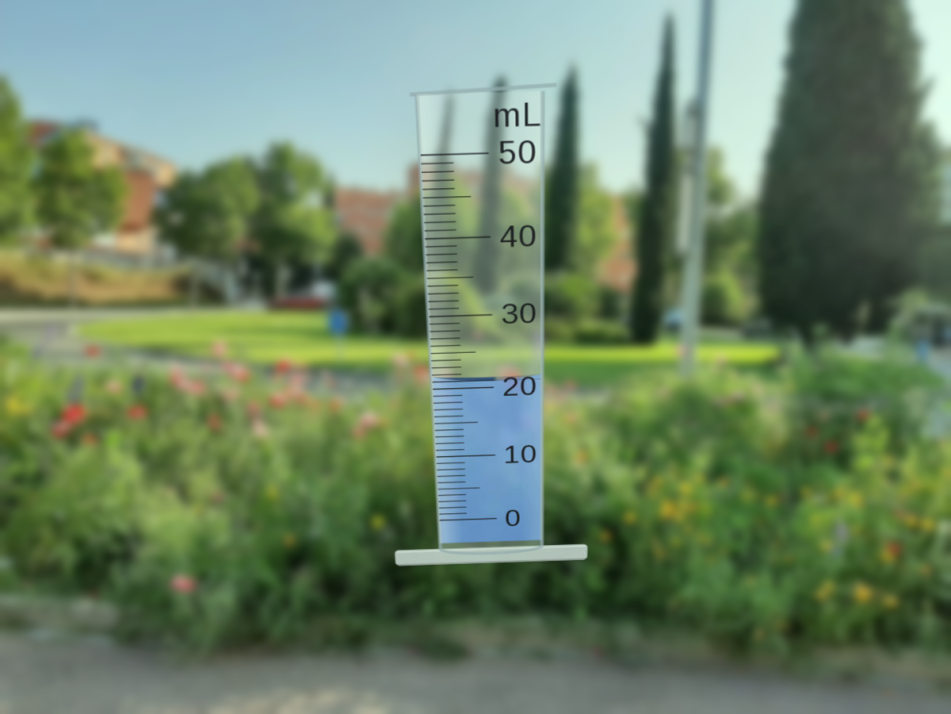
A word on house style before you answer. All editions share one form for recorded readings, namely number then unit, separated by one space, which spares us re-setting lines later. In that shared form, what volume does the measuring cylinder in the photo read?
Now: 21 mL
